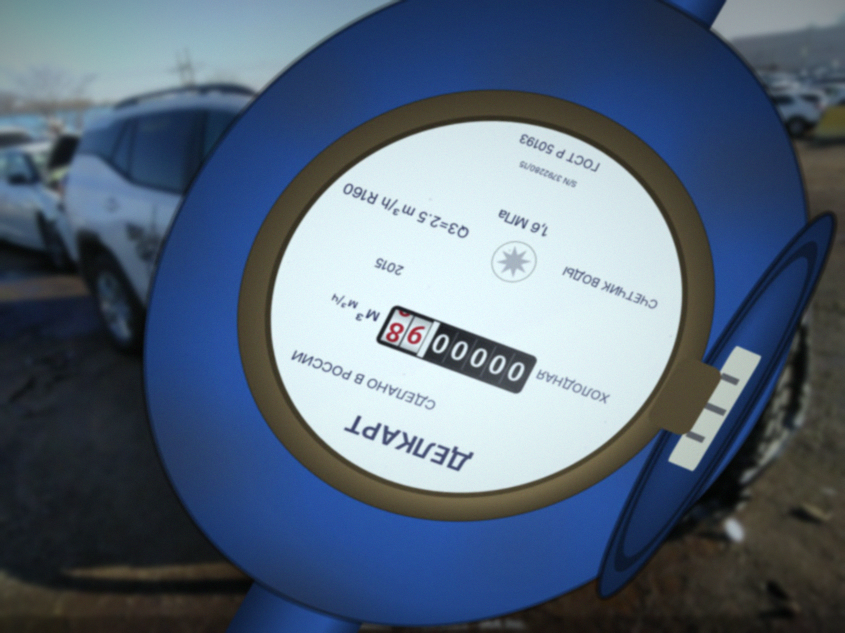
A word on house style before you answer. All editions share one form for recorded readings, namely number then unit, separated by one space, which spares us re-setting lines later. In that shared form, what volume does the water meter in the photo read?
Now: 0.98 m³
